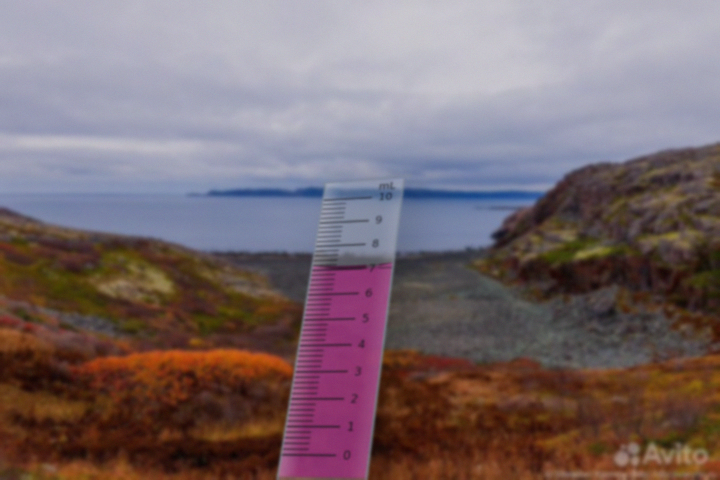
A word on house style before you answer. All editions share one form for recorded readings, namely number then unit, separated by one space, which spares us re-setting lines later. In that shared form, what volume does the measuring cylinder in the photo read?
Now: 7 mL
